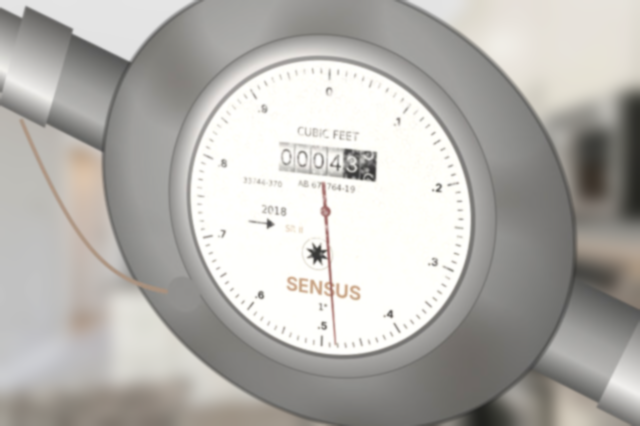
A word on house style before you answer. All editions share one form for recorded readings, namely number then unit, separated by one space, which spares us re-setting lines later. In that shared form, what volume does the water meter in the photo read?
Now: 435.48 ft³
